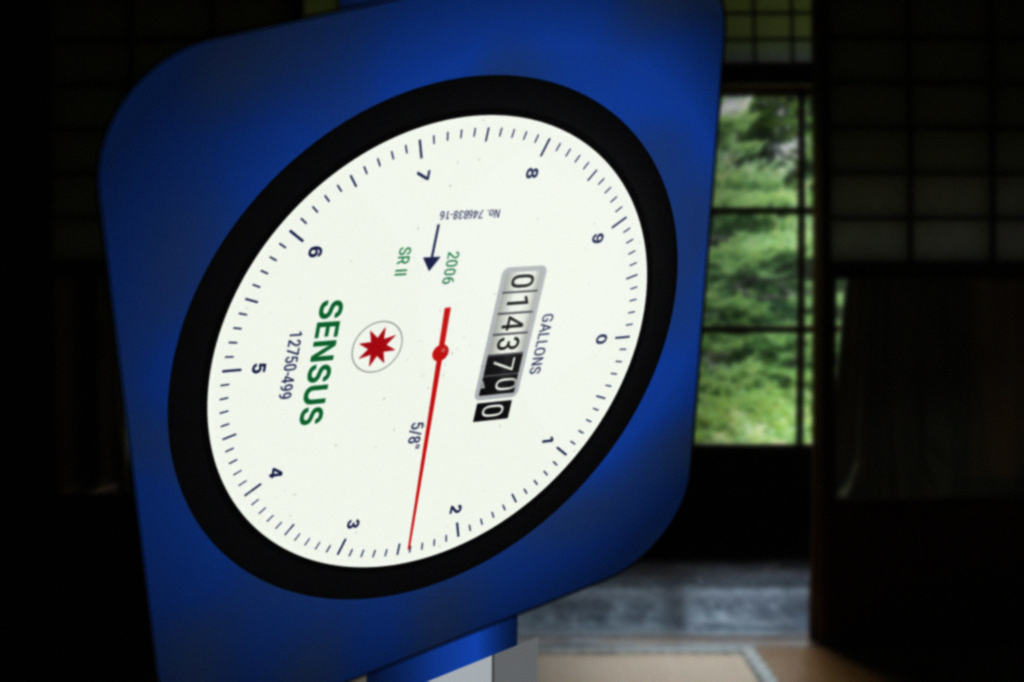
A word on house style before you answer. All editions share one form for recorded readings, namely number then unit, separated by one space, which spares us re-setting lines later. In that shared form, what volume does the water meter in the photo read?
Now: 143702.4 gal
